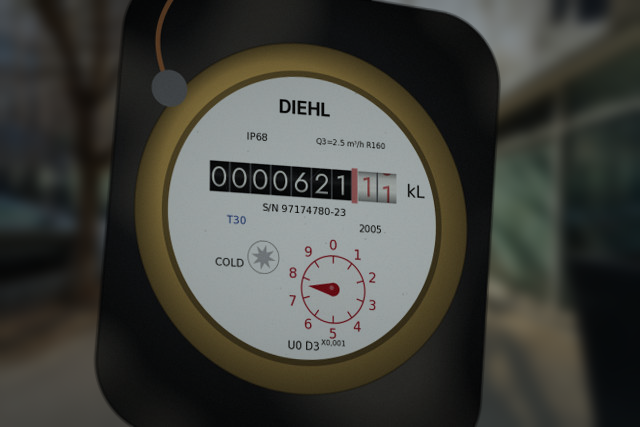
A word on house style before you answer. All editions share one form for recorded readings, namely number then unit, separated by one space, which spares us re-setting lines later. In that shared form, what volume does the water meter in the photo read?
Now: 621.107 kL
